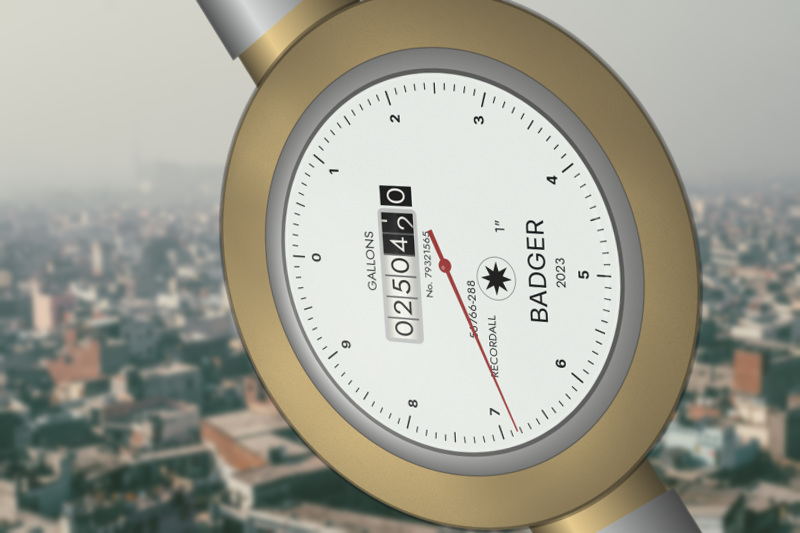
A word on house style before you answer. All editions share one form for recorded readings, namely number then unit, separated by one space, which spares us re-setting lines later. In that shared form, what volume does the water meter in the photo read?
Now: 250416.8 gal
